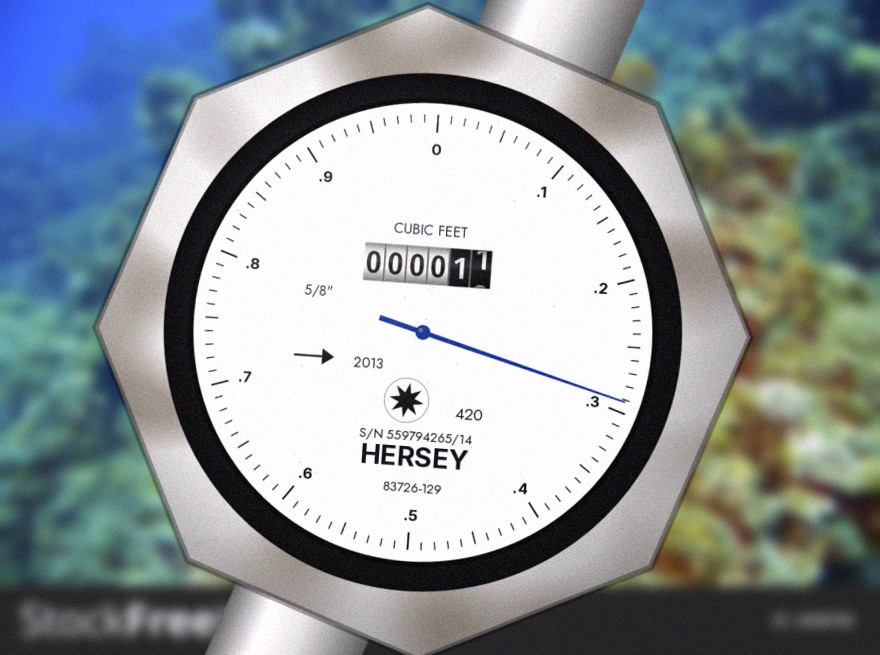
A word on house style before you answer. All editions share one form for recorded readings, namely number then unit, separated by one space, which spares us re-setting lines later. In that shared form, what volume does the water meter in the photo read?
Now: 11.29 ft³
